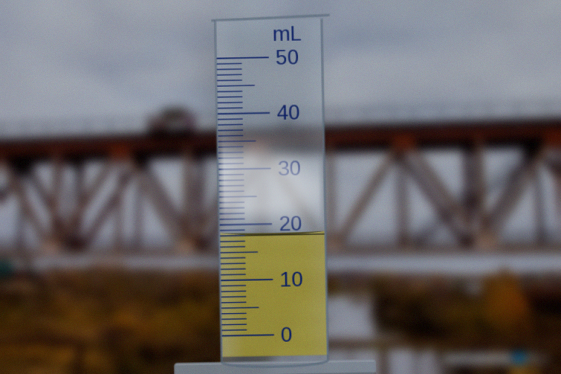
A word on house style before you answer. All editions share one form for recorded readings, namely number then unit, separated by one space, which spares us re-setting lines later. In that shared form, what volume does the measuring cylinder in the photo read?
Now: 18 mL
